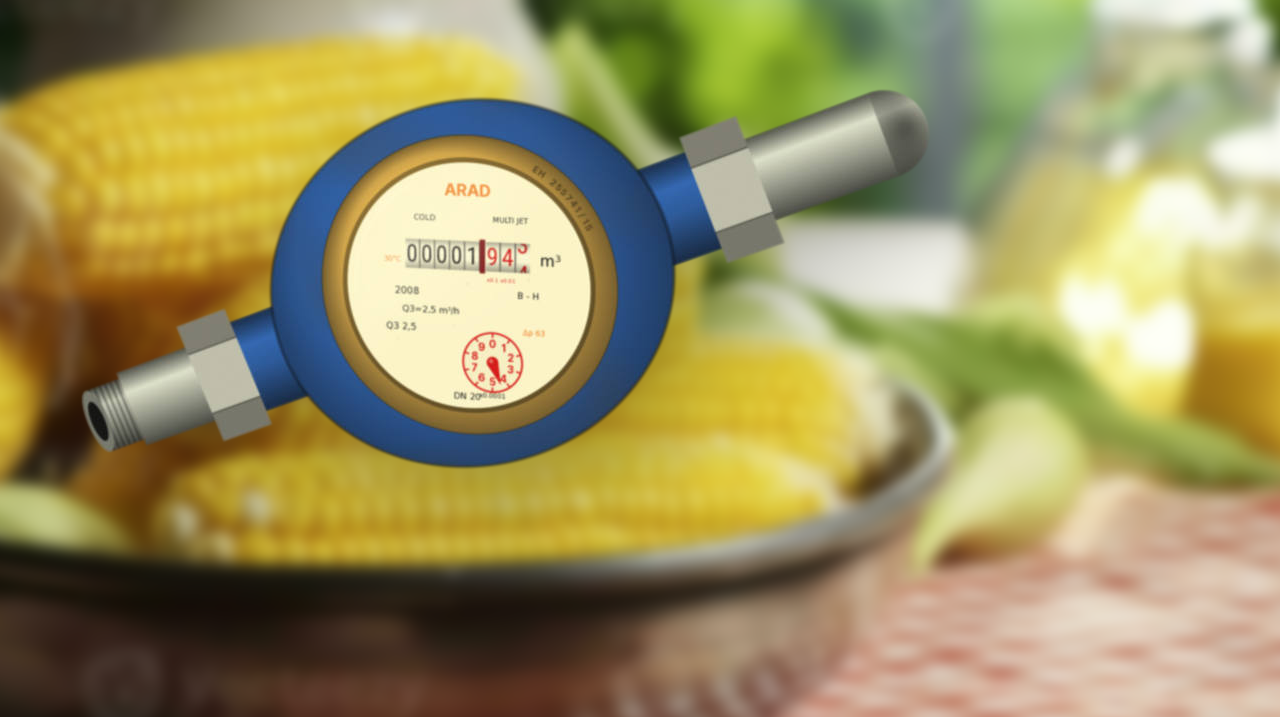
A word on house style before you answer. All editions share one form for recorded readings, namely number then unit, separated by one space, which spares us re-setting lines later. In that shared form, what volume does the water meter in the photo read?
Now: 1.9434 m³
